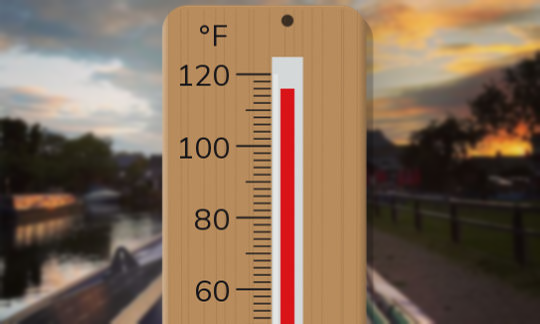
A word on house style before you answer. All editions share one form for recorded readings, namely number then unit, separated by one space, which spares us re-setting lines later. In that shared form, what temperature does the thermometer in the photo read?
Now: 116 °F
